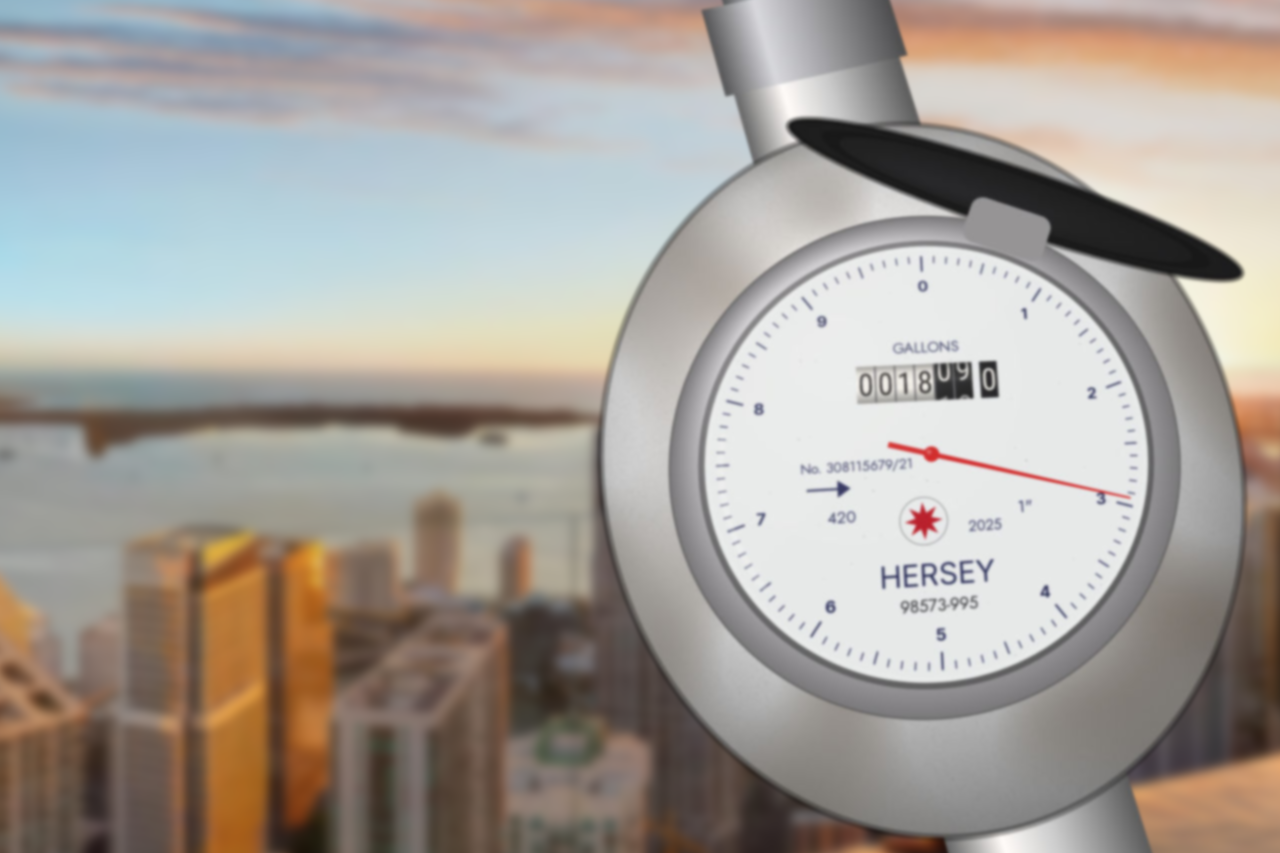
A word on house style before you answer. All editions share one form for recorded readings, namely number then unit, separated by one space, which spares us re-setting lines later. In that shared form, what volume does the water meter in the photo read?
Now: 18092.9 gal
